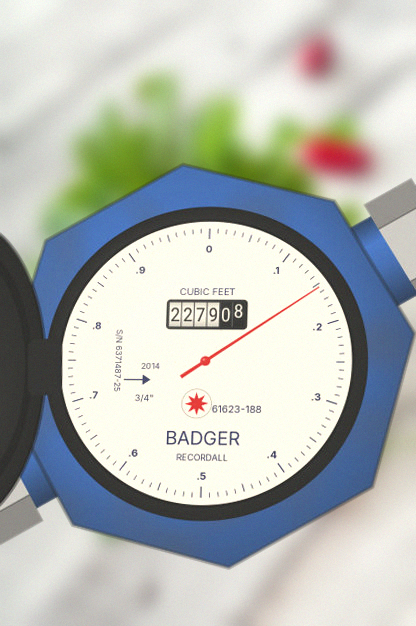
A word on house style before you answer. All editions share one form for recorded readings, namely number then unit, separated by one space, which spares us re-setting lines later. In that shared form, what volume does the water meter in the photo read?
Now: 227908.15 ft³
